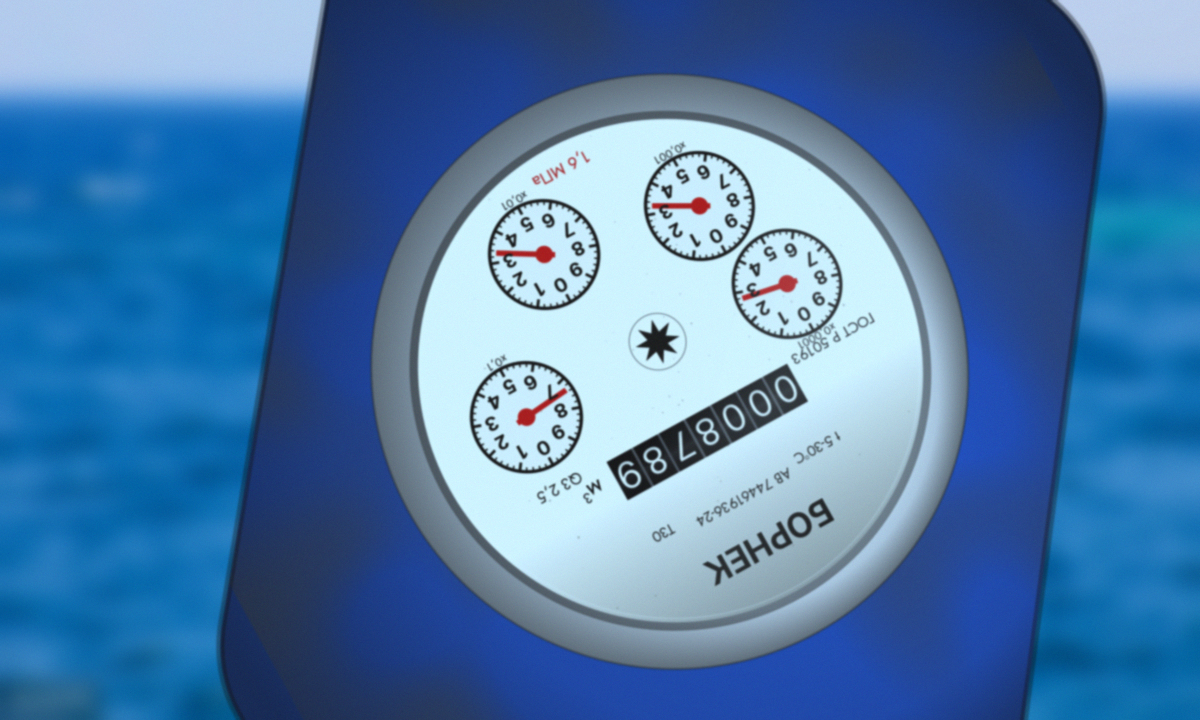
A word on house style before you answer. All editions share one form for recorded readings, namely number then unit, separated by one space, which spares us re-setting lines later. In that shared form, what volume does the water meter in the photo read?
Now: 8789.7332 m³
